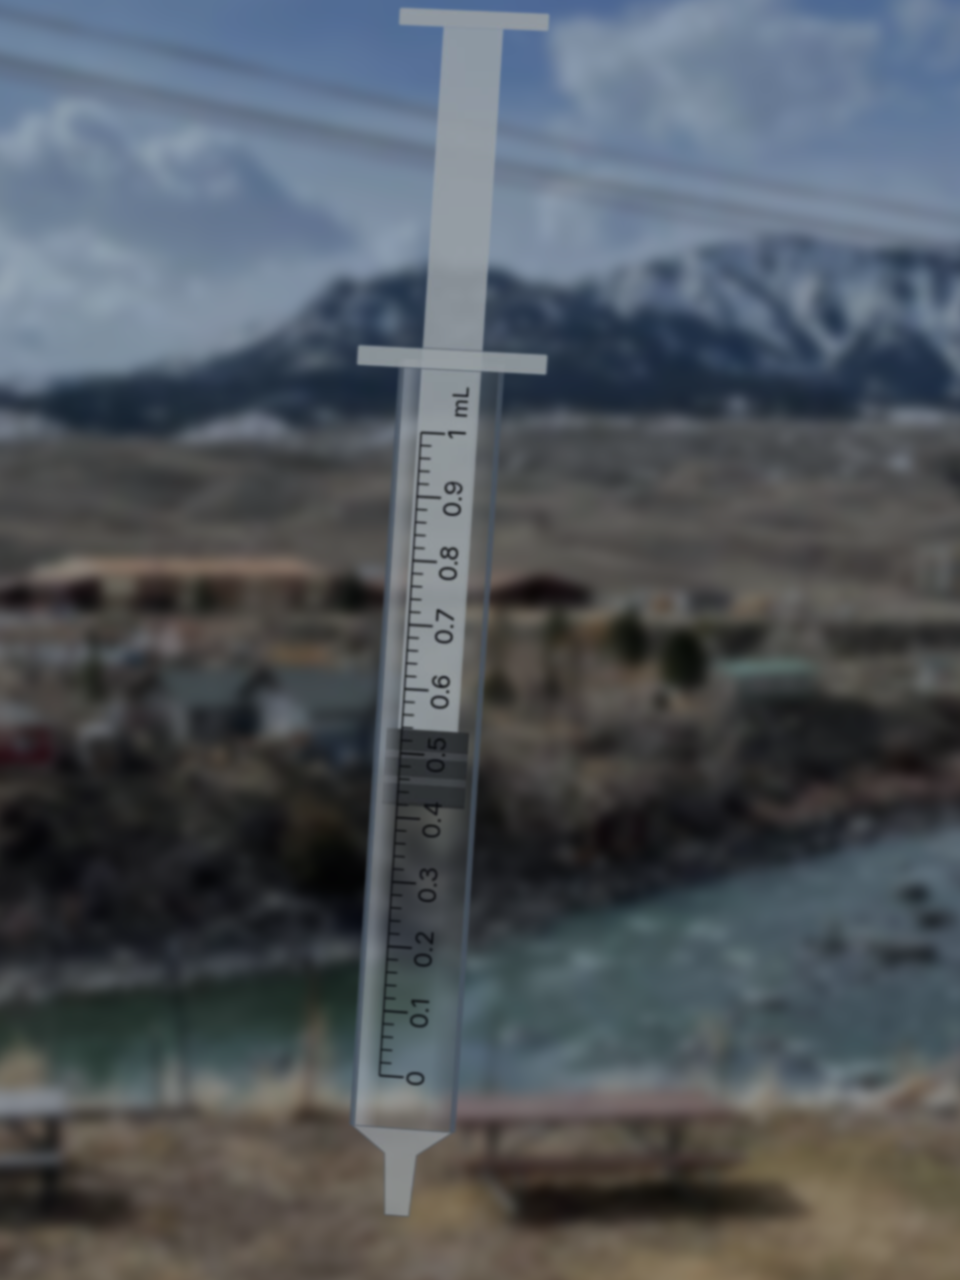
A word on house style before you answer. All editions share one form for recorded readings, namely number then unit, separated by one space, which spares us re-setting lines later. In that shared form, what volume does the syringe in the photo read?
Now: 0.42 mL
